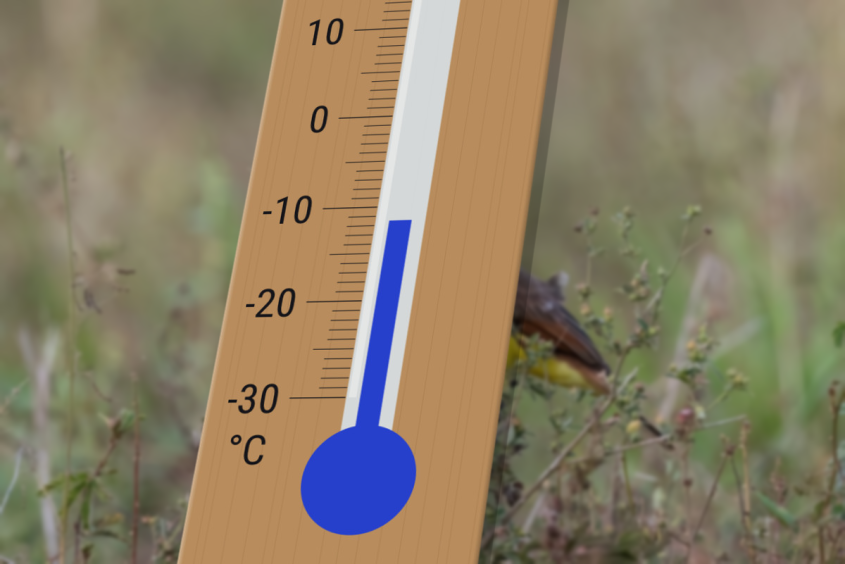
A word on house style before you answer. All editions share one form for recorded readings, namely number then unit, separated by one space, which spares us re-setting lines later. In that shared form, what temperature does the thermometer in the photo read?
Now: -11.5 °C
